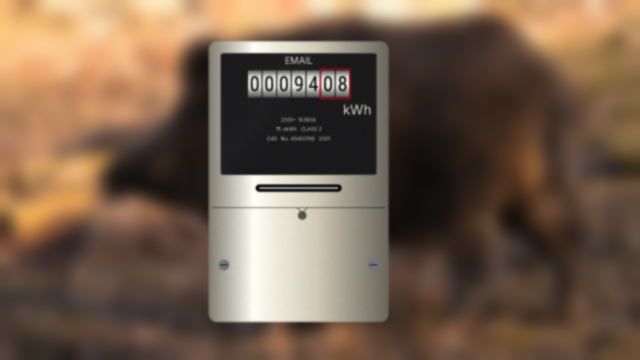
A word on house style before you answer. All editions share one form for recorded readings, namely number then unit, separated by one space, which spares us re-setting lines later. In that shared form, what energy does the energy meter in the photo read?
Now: 94.08 kWh
